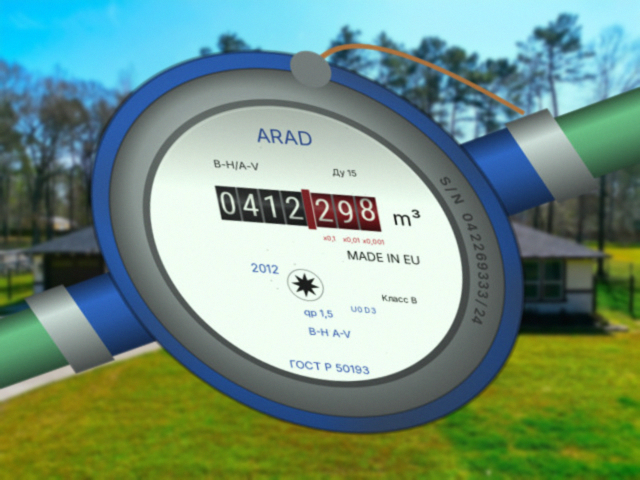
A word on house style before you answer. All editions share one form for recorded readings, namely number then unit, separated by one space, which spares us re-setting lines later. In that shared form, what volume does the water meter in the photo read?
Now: 412.298 m³
